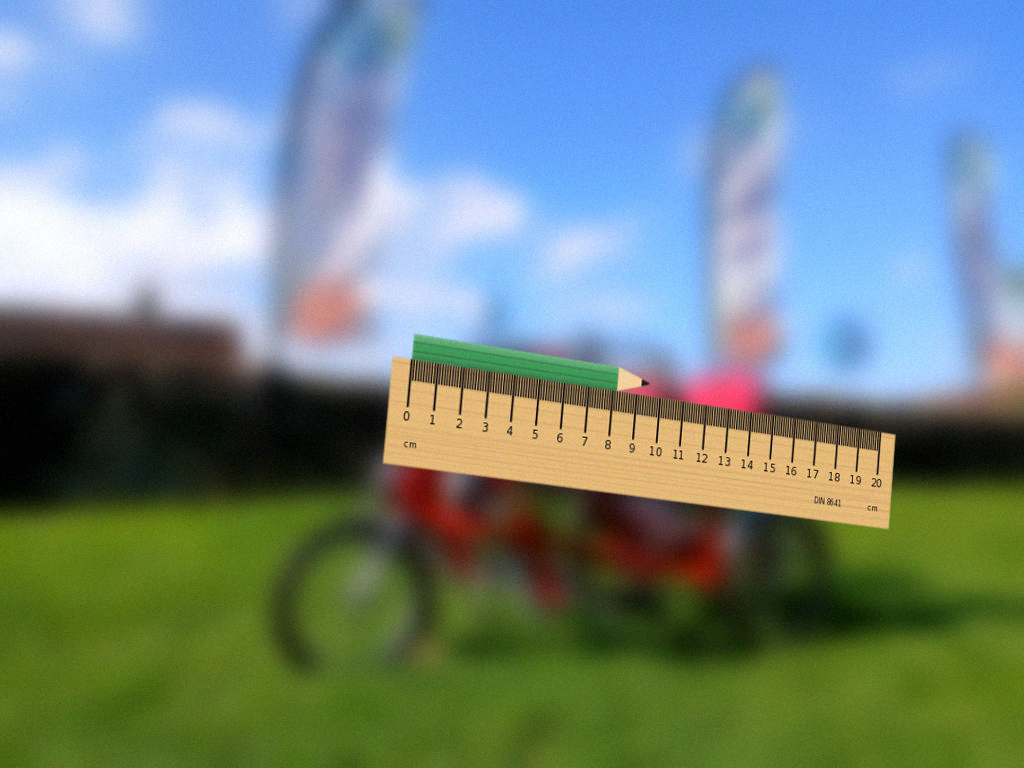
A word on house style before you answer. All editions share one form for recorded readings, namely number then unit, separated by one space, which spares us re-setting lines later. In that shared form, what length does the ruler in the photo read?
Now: 9.5 cm
